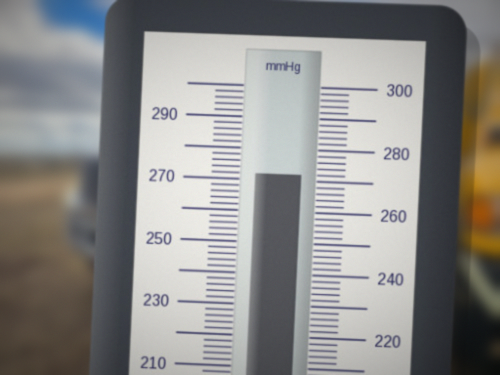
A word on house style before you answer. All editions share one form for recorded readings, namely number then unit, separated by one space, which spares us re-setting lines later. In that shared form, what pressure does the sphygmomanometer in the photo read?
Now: 272 mmHg
